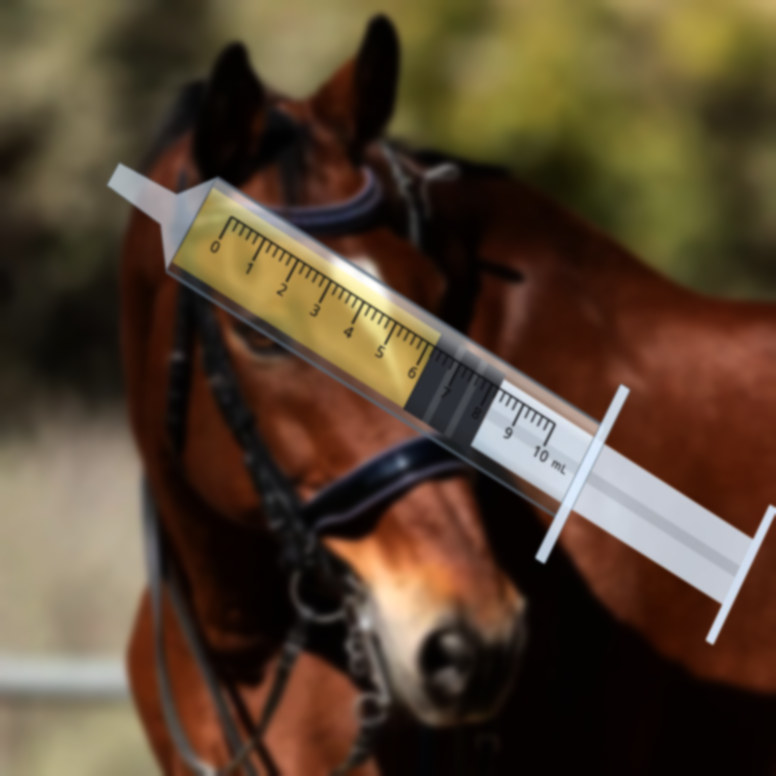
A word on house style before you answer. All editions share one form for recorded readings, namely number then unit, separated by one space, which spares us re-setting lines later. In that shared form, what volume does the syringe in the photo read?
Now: 6.2 mL
